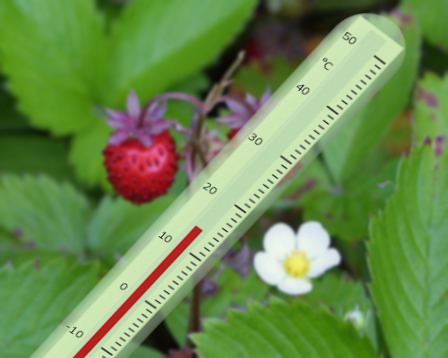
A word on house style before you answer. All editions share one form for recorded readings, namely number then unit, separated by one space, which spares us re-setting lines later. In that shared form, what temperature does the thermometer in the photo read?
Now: 14 °C
